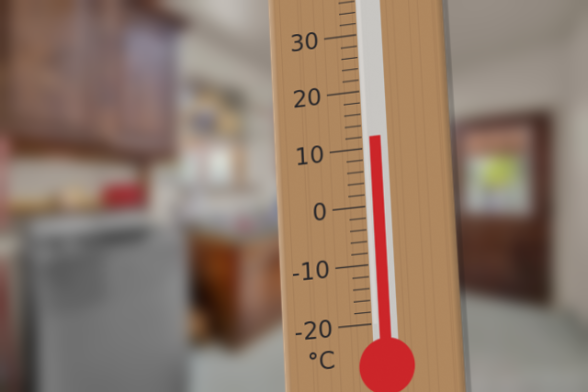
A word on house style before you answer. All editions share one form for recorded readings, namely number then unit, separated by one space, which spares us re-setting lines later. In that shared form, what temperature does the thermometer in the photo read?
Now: 12 °C
